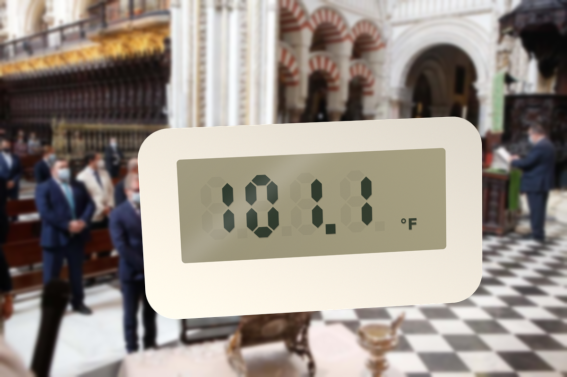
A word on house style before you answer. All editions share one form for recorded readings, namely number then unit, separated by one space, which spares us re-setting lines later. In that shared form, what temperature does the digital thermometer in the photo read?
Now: 101.1 °F
